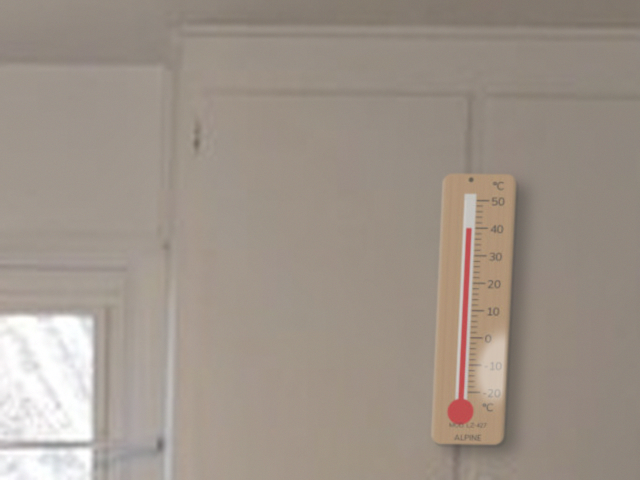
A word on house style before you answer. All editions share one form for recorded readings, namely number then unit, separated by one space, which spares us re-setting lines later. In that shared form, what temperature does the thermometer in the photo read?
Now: 40 °C
